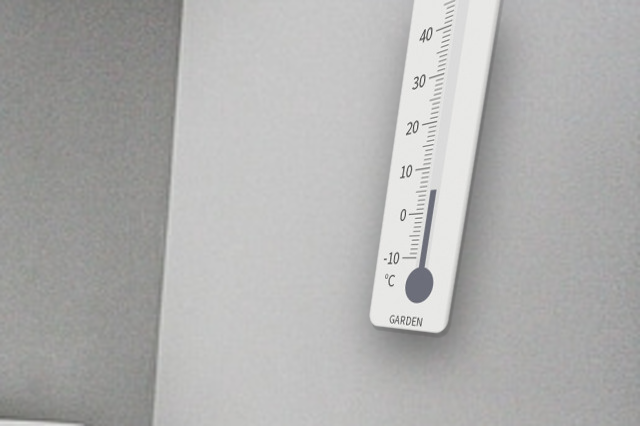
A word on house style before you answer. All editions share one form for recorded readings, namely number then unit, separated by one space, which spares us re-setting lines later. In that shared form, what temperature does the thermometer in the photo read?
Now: 5 °C
